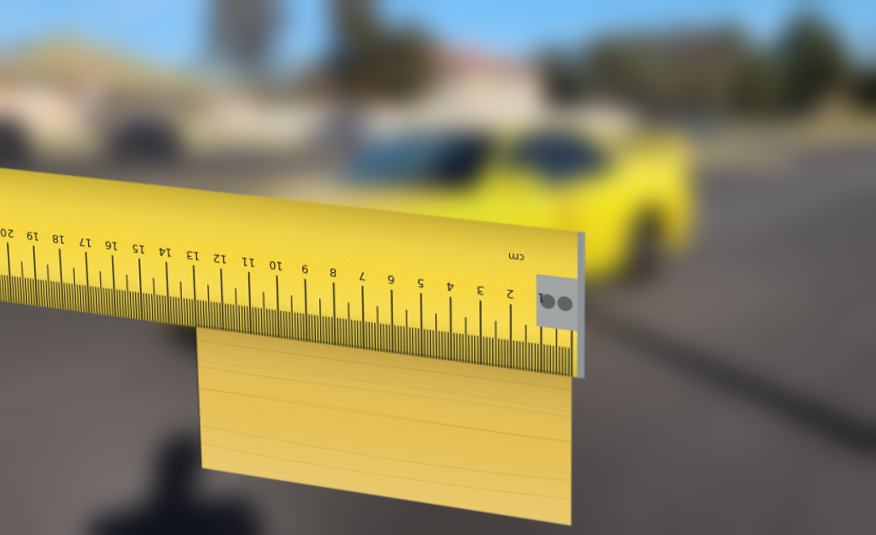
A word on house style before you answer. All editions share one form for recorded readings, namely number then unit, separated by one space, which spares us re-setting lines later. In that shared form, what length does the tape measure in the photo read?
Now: 13 cm
